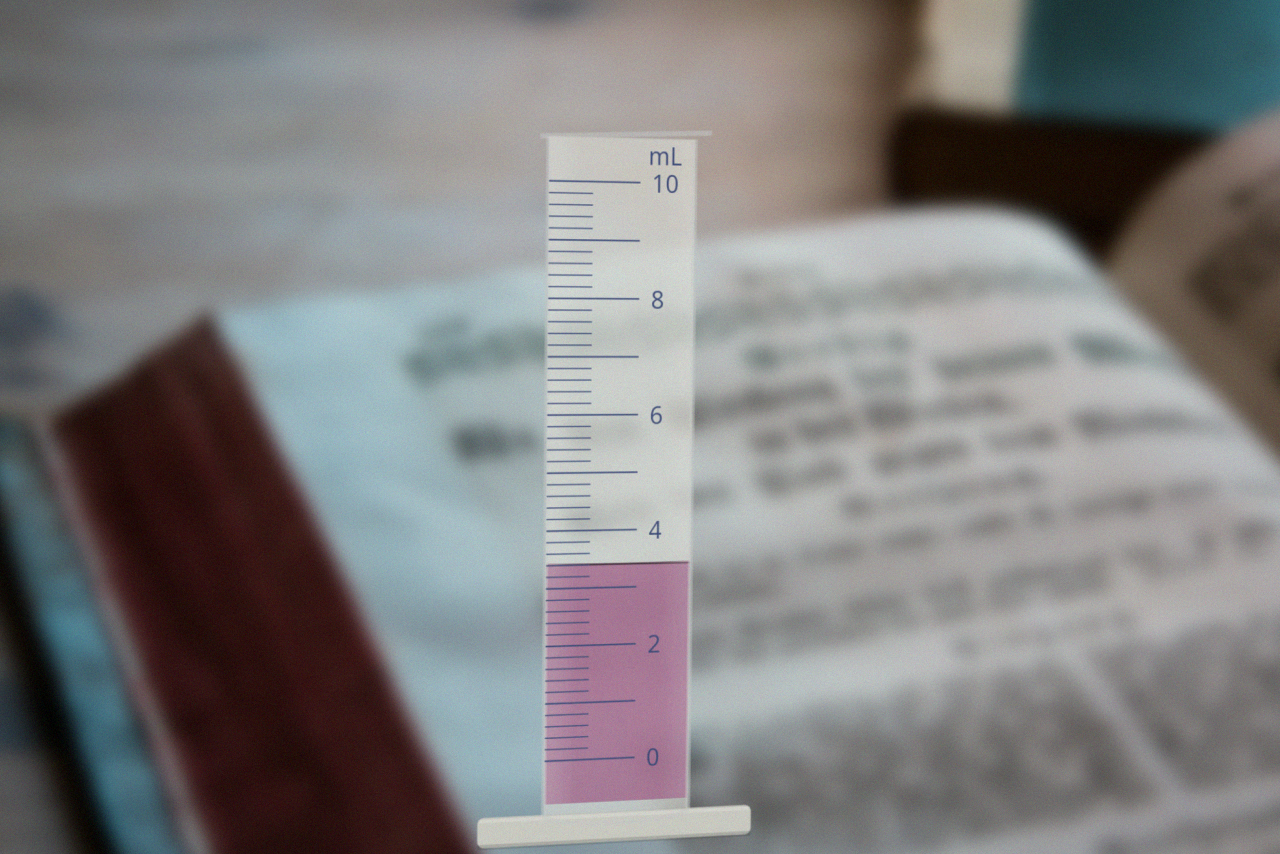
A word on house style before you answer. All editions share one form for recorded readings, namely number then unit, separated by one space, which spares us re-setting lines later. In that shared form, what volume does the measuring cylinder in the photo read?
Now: 3.4 mL
